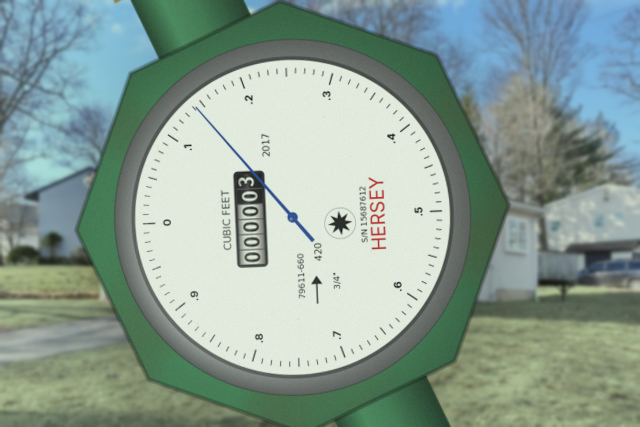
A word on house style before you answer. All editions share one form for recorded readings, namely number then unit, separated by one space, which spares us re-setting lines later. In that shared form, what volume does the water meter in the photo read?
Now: 3.14 ft³
